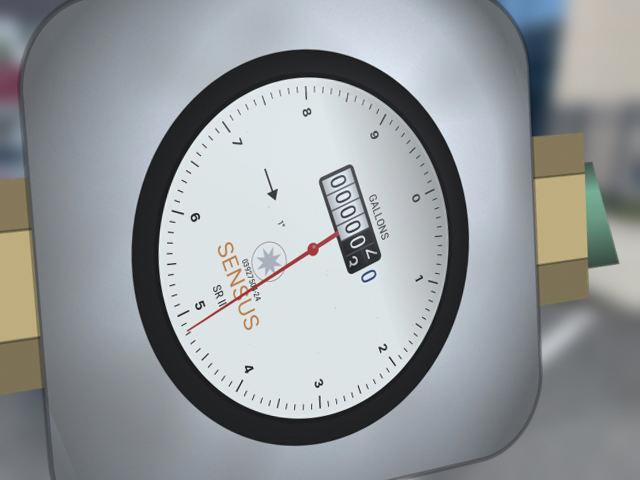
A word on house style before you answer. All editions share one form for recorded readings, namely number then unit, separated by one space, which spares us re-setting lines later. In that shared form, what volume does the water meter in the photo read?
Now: 24.8 gal
